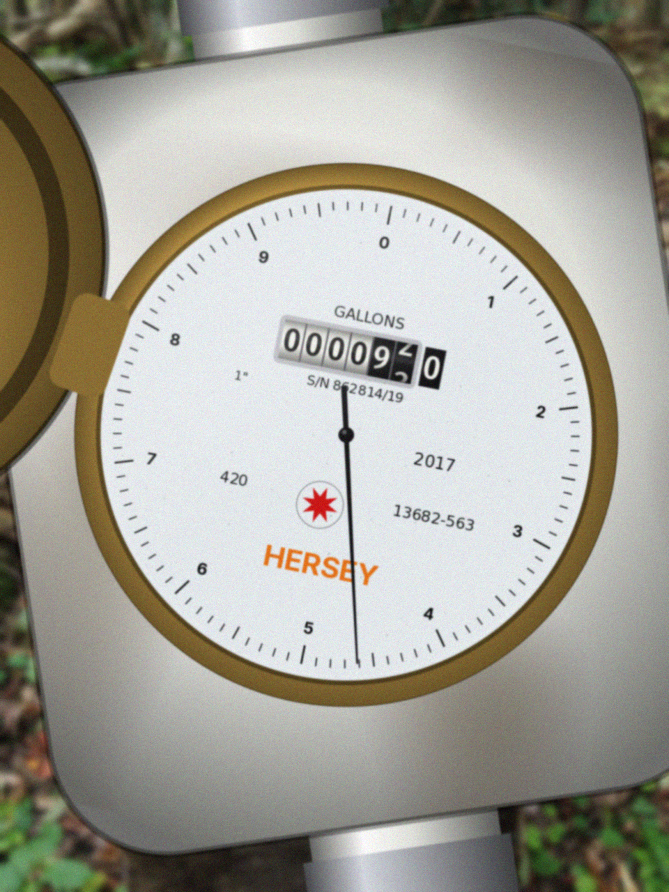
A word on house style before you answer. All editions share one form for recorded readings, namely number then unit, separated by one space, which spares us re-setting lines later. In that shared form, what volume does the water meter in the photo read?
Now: 924.6 gal
